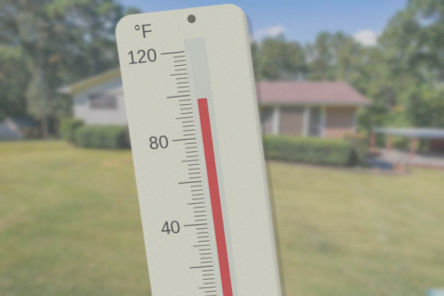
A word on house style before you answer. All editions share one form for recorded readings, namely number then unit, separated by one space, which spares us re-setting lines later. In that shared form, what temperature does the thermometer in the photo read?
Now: 98 °F
